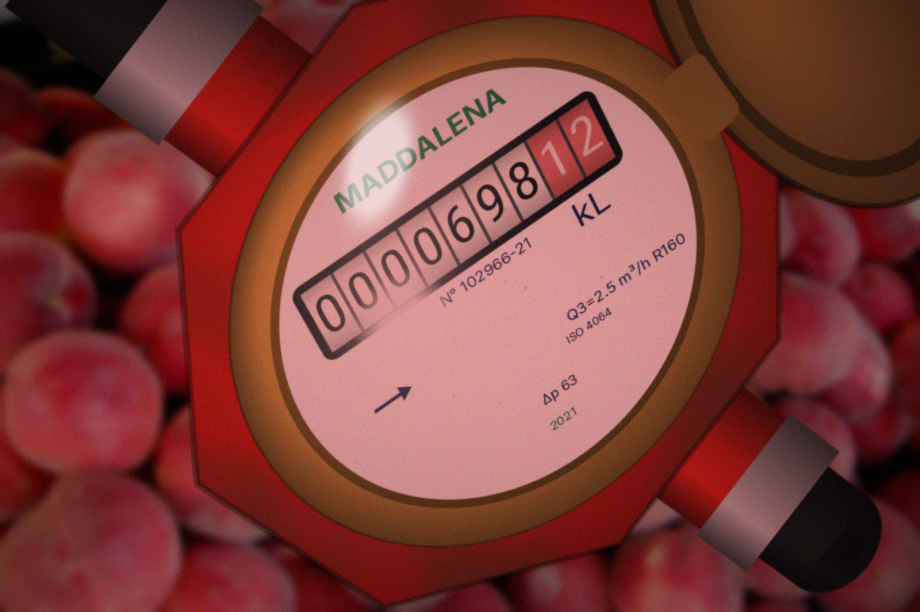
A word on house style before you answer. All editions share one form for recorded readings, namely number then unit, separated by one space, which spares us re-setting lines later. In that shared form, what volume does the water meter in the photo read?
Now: 698.12 kL
